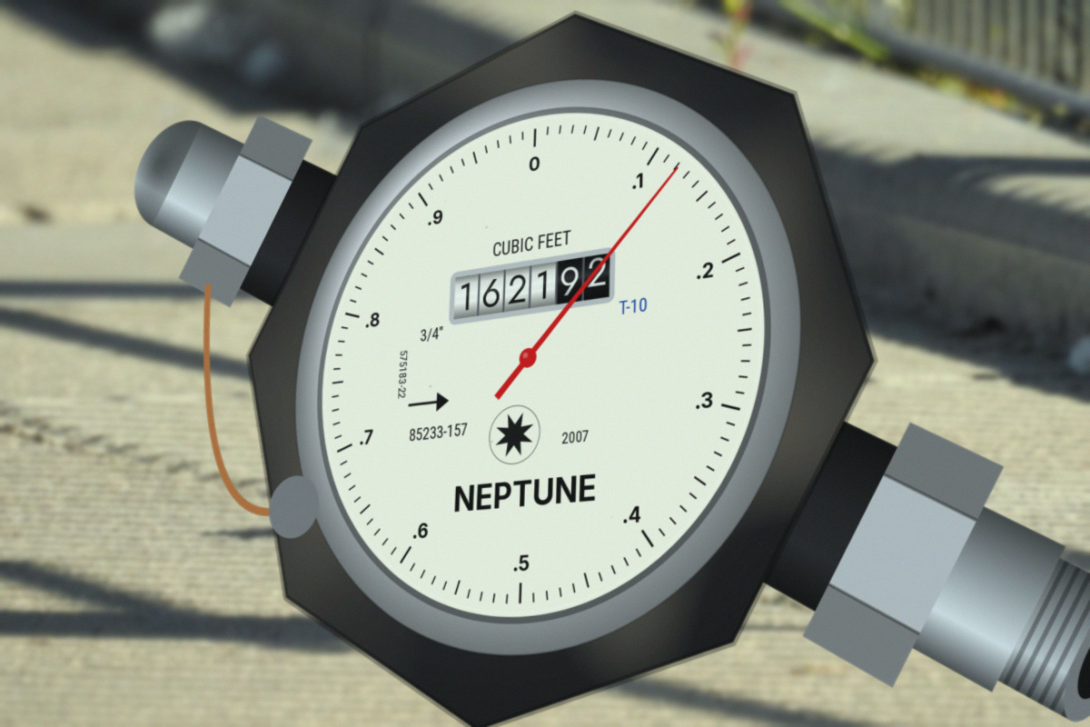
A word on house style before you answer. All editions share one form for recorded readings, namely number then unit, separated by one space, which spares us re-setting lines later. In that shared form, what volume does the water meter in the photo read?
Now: 162192.12 ft³
